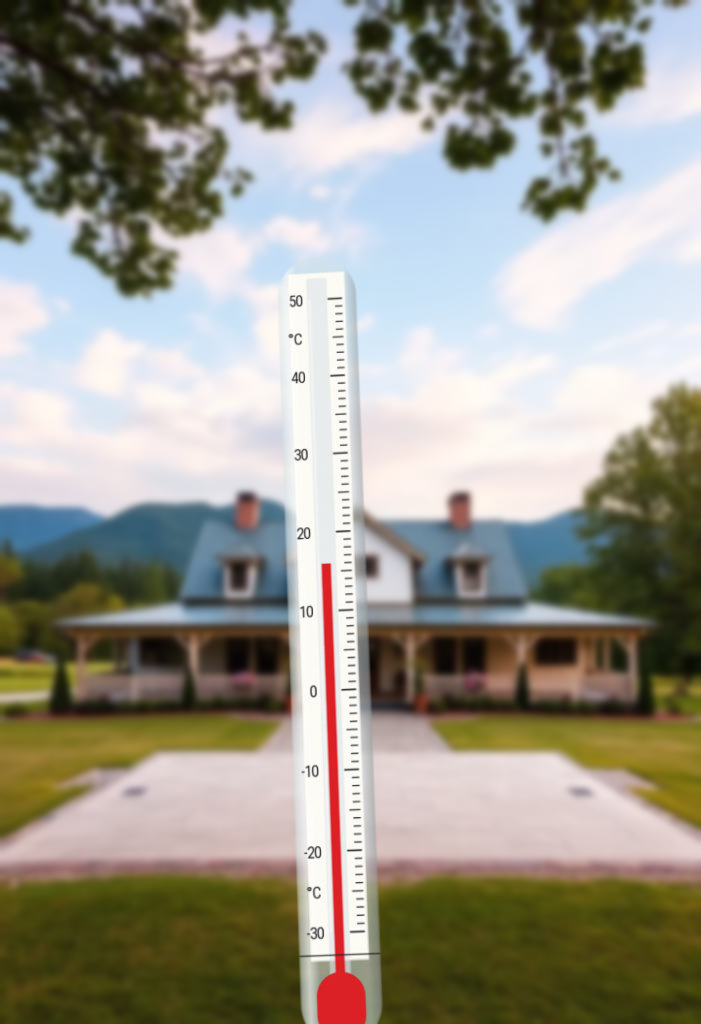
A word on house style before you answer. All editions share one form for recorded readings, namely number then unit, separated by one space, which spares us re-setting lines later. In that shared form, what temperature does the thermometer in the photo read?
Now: 16 °C
